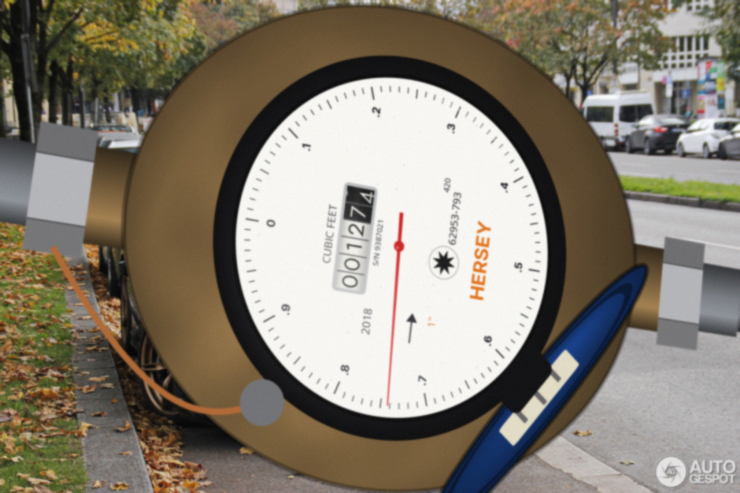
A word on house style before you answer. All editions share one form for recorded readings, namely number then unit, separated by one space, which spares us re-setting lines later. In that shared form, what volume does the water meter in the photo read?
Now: 1273.74 ft³
